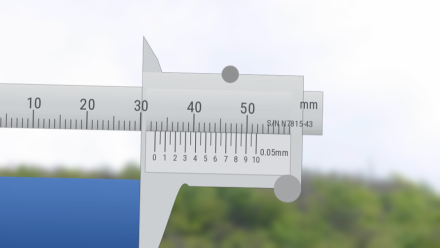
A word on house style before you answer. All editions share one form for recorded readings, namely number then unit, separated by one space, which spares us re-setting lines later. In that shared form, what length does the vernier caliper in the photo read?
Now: 32.8 mm
